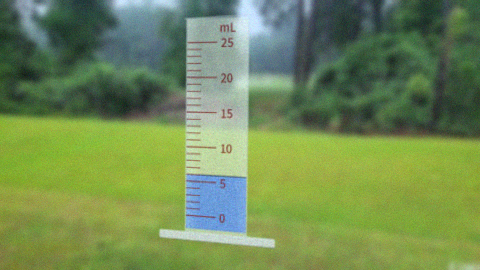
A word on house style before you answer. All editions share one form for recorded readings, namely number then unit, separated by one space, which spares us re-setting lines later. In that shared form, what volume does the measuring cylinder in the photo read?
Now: 6 mL
